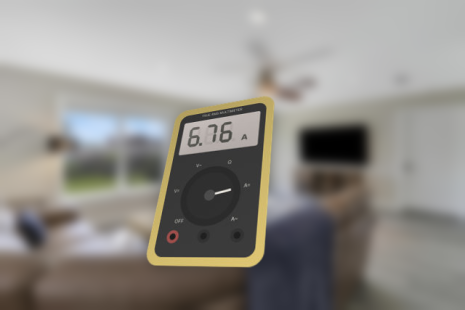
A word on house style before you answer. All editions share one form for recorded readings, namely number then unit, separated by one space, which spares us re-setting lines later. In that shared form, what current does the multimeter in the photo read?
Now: 6.76 A
